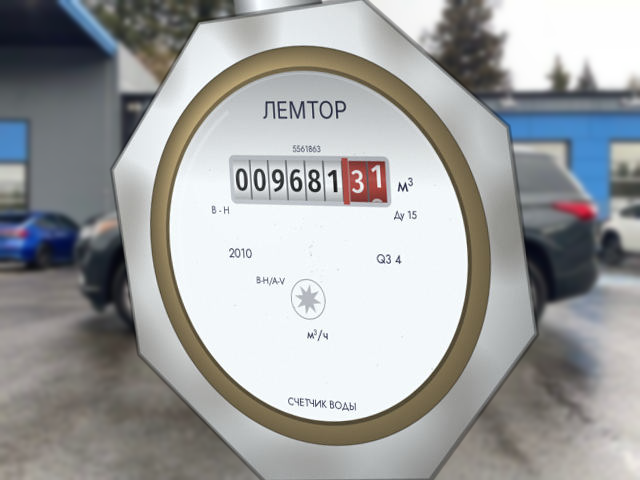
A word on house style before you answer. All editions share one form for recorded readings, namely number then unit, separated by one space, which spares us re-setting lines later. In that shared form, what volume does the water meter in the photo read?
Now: 9681.31 m³
